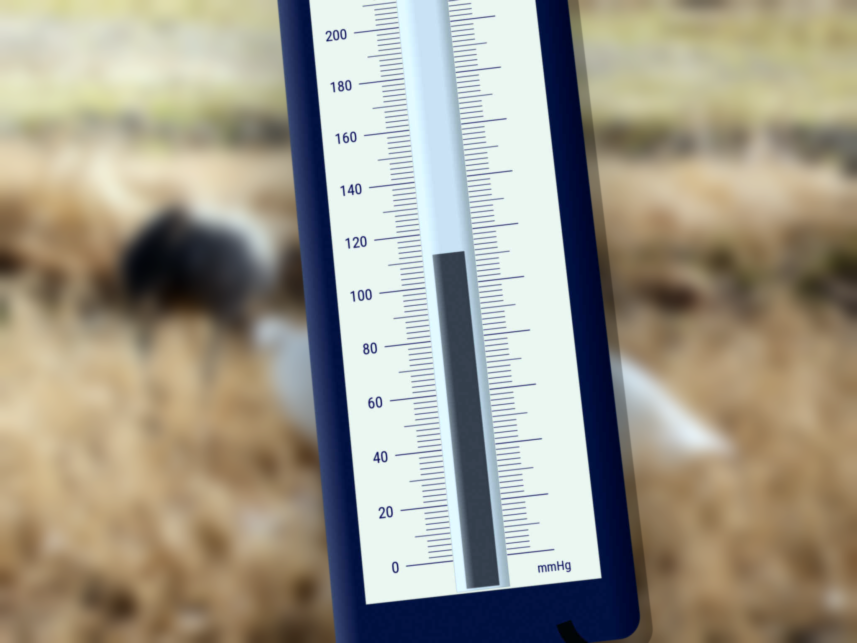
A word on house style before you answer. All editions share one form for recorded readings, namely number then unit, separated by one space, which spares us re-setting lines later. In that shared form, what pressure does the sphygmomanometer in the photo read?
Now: 112 mmHg
